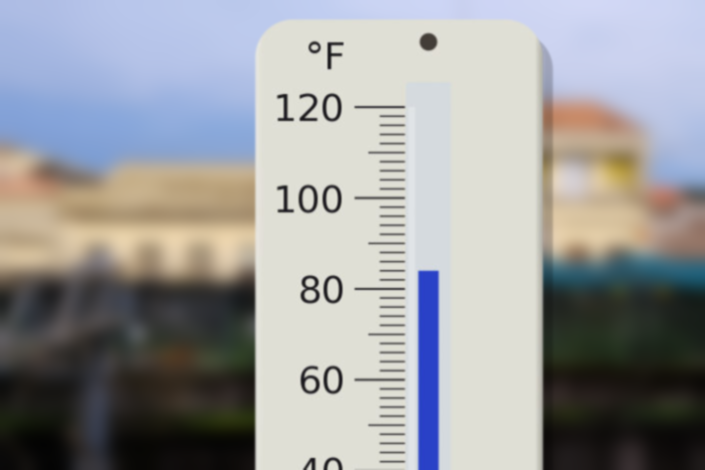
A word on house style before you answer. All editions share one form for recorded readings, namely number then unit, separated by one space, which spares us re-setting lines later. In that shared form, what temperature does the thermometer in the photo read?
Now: 84 °F
